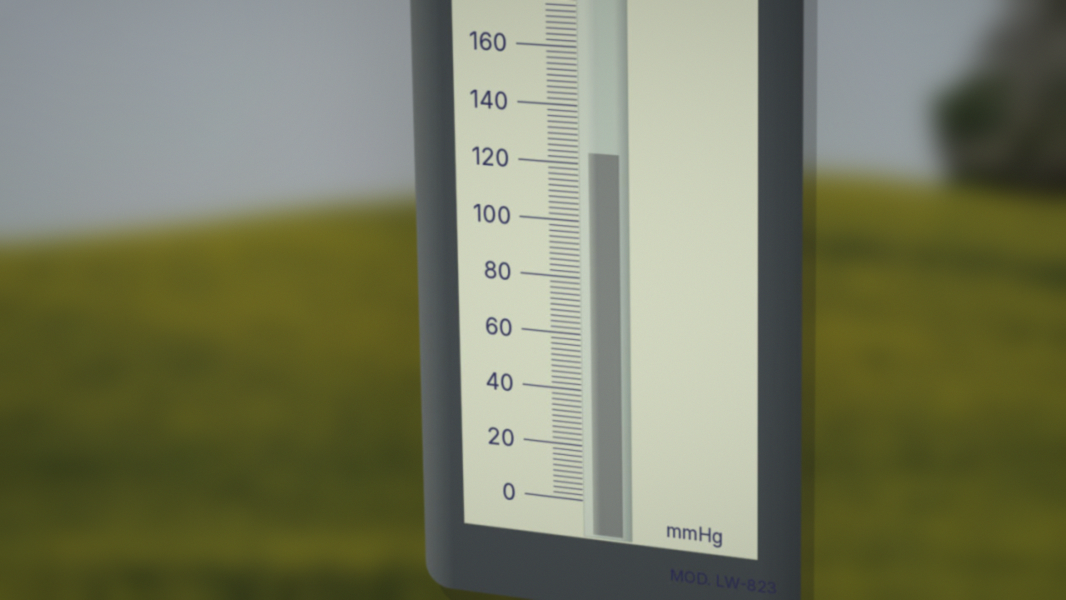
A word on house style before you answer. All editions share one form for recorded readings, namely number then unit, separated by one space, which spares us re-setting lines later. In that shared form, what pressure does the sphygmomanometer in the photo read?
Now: 124 mmHg
